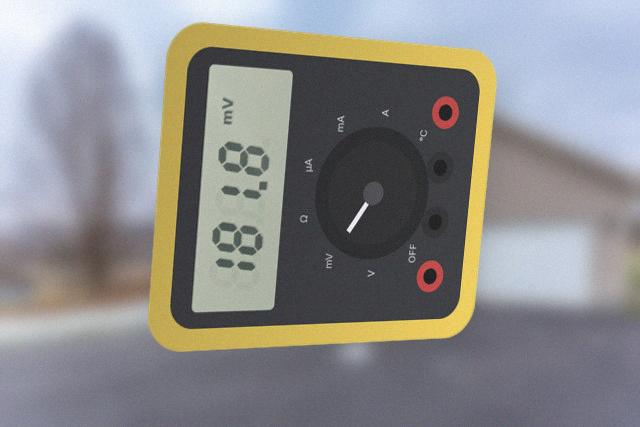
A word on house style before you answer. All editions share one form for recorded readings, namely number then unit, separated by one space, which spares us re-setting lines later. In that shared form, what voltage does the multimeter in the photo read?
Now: 181.8 mV
